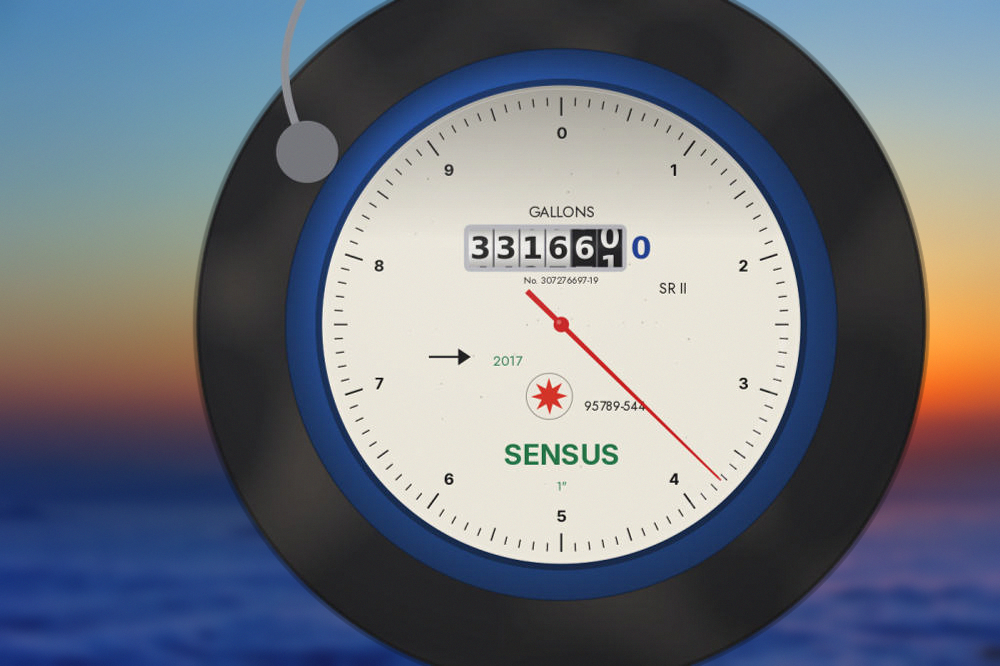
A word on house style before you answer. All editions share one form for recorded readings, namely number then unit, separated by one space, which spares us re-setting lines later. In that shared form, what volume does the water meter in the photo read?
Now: 3316603.7 gal
